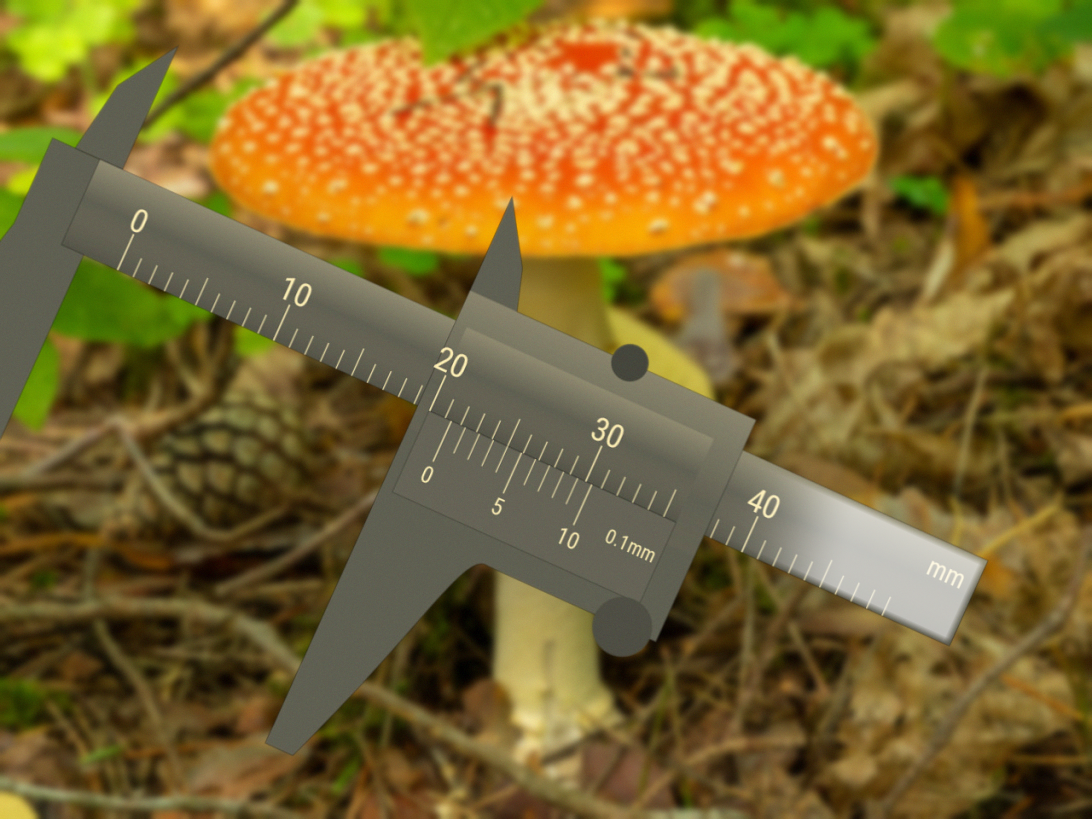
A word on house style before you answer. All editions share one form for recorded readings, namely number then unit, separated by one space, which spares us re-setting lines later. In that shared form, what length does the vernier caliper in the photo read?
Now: 21.4 mm
